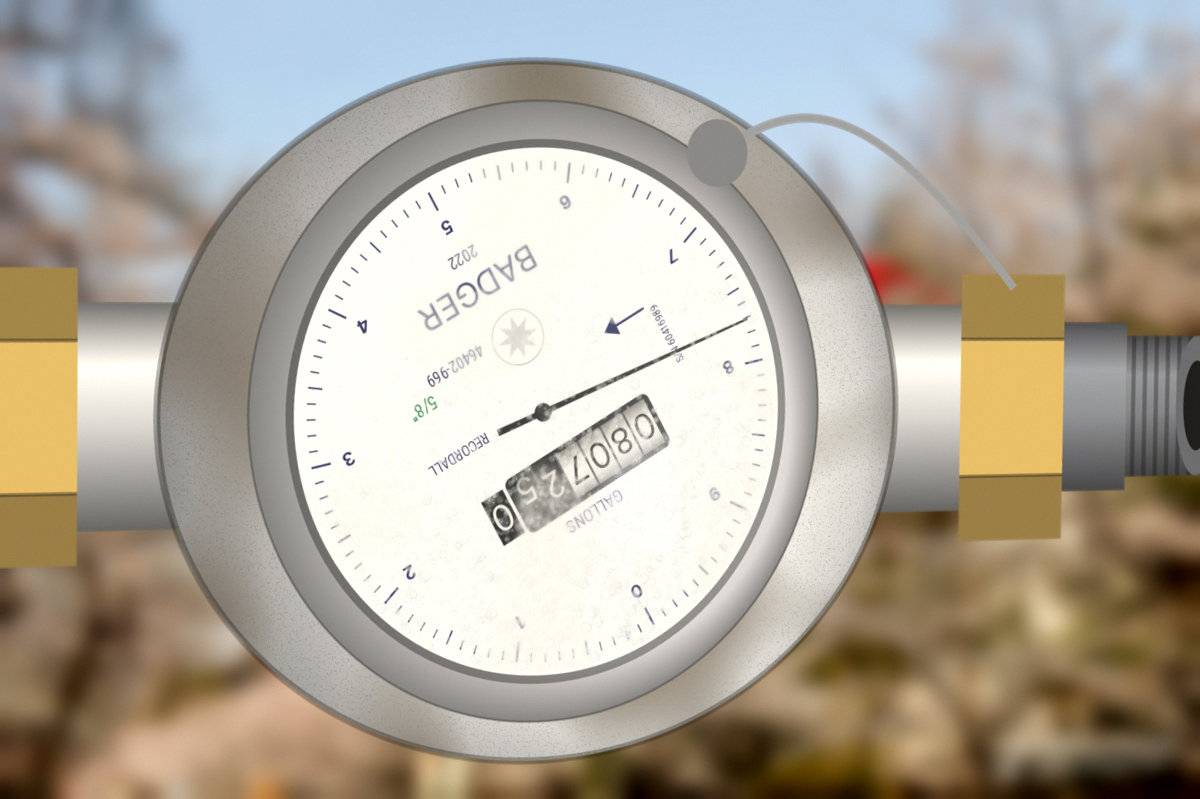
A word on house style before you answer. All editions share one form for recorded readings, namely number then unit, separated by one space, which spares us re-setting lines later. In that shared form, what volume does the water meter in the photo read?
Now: 807247.7 gal
